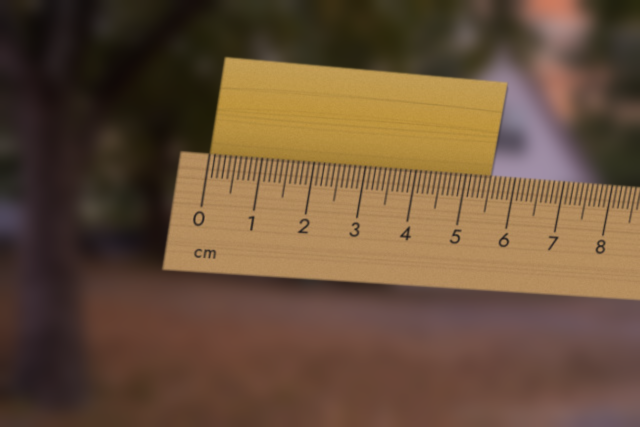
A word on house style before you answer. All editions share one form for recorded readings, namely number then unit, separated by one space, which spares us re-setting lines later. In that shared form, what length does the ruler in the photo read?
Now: 5.5 cm
